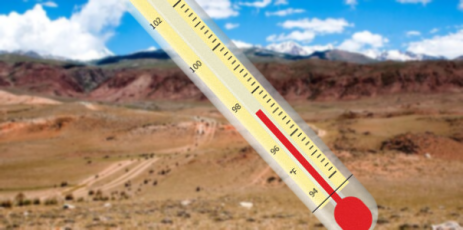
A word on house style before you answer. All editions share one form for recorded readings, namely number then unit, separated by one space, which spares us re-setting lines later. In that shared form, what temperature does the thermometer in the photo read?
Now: 97.4 °F
